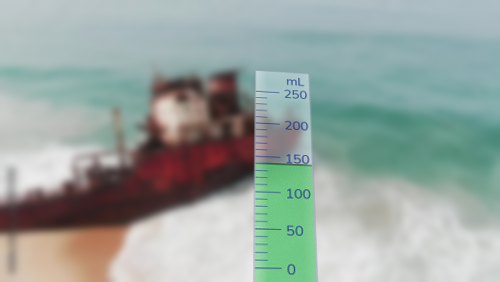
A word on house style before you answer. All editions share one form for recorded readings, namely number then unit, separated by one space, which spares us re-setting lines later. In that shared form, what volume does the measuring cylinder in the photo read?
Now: 140 mL
